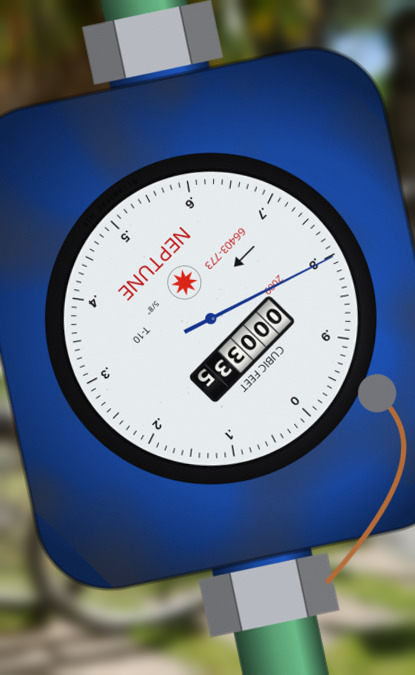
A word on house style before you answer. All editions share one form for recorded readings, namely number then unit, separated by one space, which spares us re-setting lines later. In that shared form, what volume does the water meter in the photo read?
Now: 334.80 ft³
